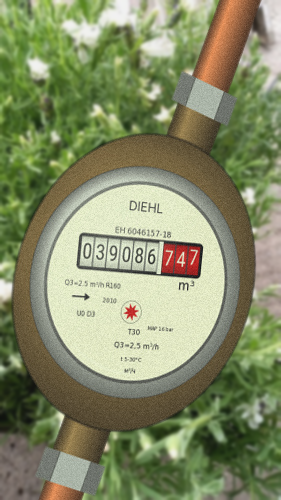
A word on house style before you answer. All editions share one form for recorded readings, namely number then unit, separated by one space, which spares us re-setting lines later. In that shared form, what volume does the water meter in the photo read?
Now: 39086.747 m³
